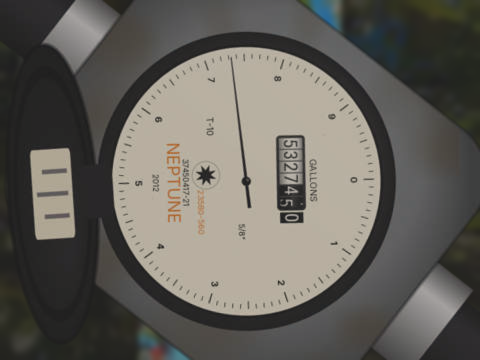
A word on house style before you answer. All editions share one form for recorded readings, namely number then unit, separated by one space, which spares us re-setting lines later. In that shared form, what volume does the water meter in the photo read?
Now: 5327447.3 gal
